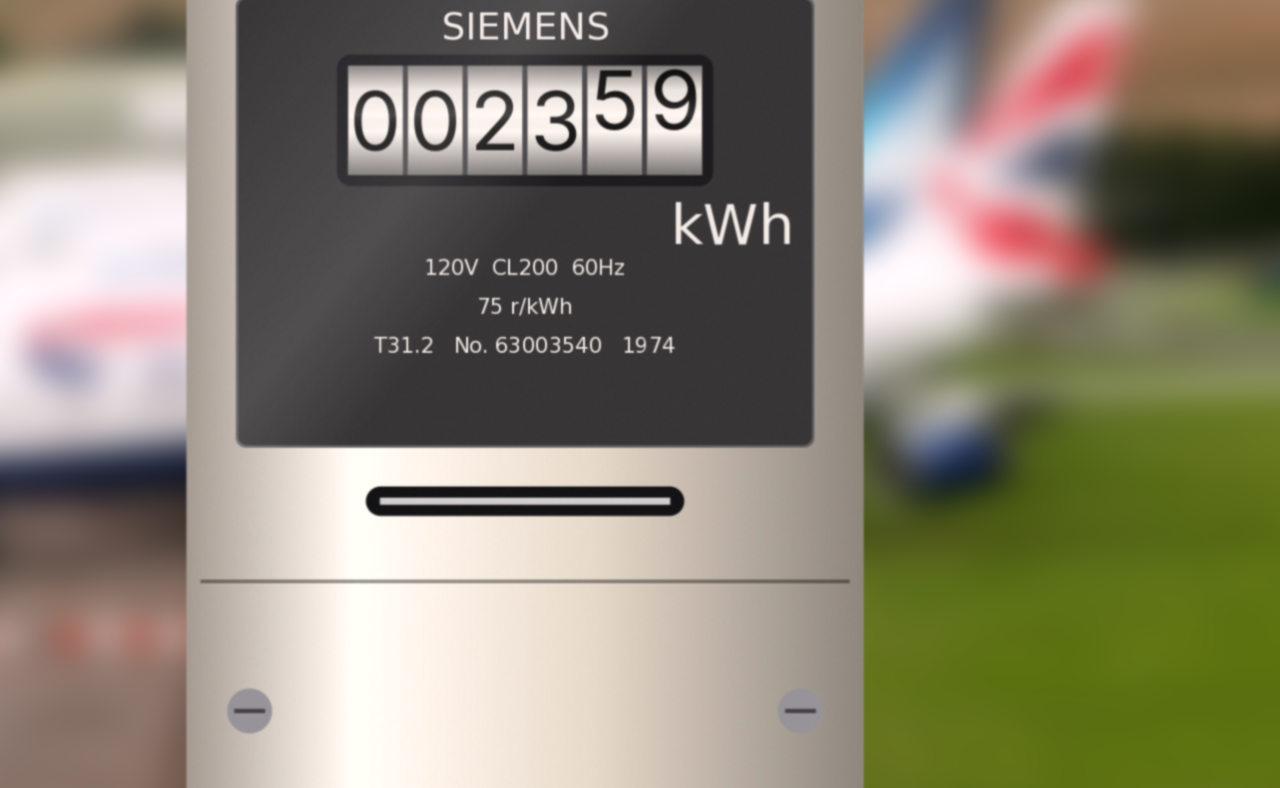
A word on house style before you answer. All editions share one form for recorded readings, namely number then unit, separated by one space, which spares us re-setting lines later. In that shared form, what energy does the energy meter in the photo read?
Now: 2359 kWh
